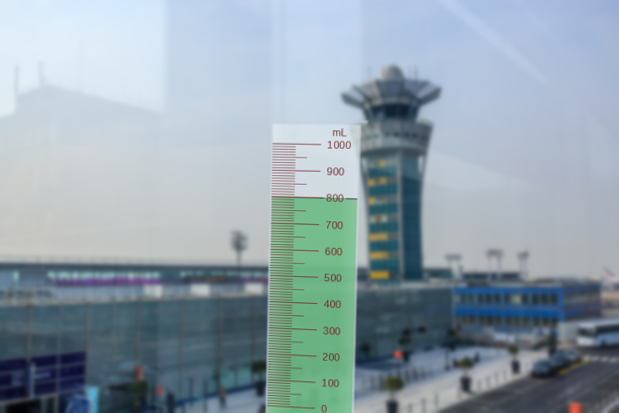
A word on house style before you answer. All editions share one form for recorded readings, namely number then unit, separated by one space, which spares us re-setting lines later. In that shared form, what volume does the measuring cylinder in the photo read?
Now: 800 mL
